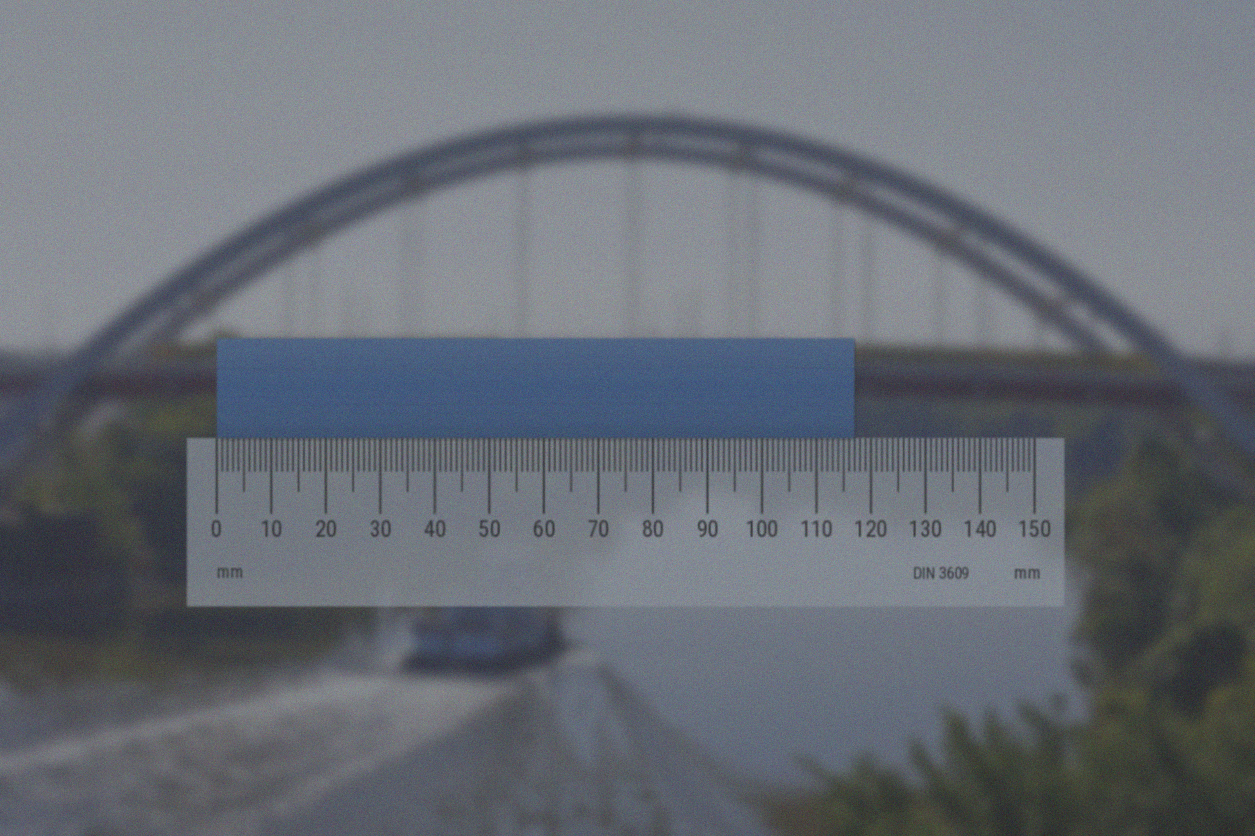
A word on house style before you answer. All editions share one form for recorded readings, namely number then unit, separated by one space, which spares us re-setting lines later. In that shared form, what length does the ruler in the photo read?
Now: 117 mm
